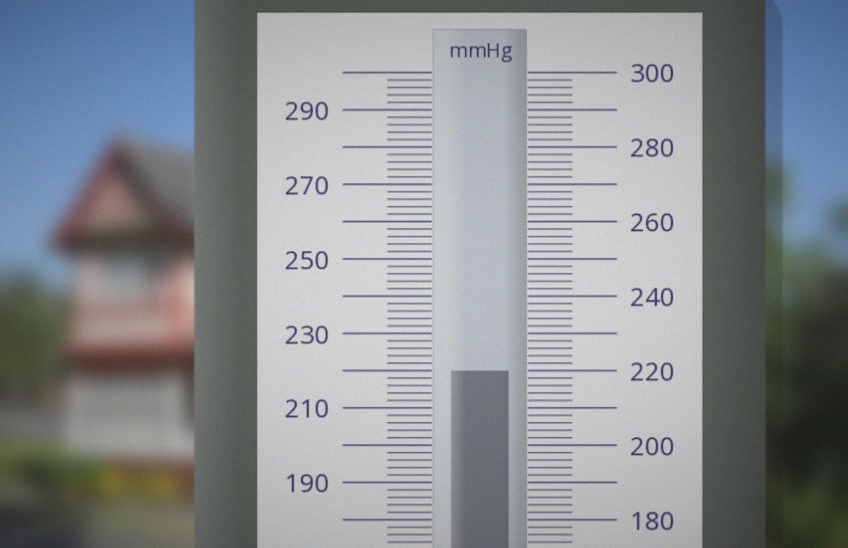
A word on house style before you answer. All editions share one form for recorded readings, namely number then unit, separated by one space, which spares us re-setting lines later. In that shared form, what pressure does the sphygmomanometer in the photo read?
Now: 220 mmHg
